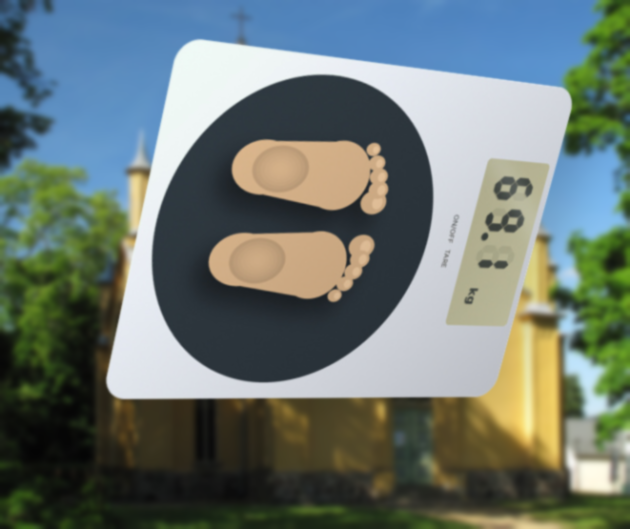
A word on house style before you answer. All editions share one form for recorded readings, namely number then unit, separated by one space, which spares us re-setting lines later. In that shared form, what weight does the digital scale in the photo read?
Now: 69.1 kg
